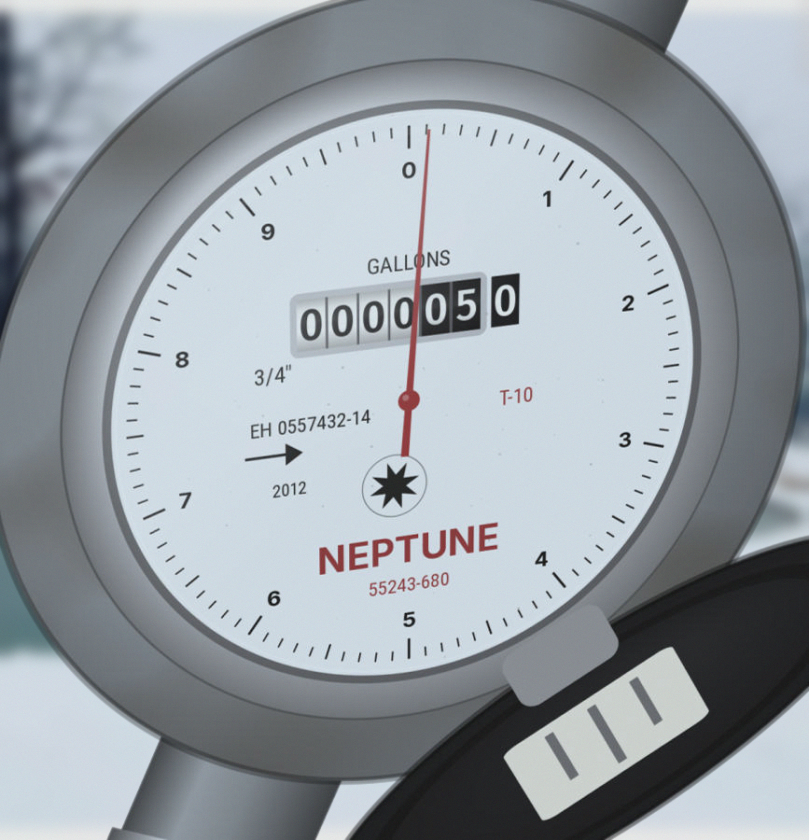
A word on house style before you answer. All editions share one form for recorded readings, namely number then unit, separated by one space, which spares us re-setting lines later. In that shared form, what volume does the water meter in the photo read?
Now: 50.1 gal
